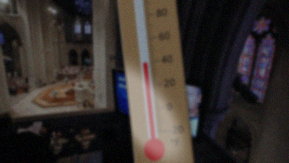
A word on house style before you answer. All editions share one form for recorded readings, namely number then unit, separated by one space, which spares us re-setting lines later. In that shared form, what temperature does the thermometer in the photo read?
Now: 40 °F
